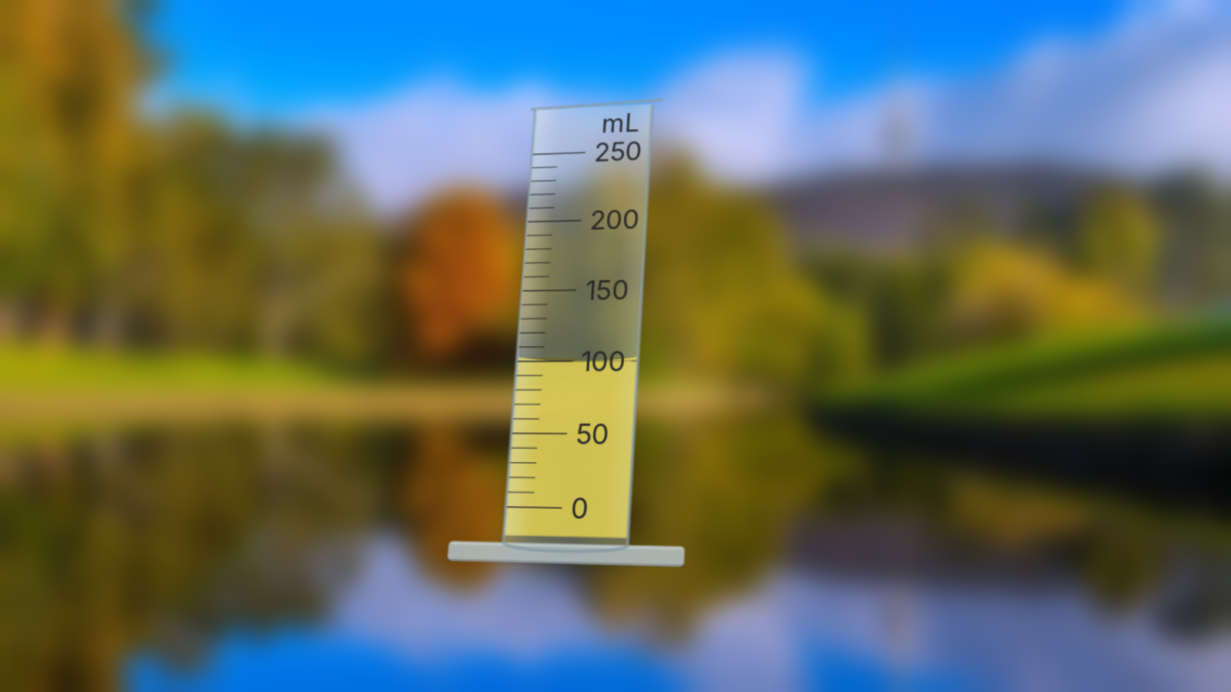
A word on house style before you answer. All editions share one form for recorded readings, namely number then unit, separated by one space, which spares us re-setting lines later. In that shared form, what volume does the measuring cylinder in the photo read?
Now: 100 mL
